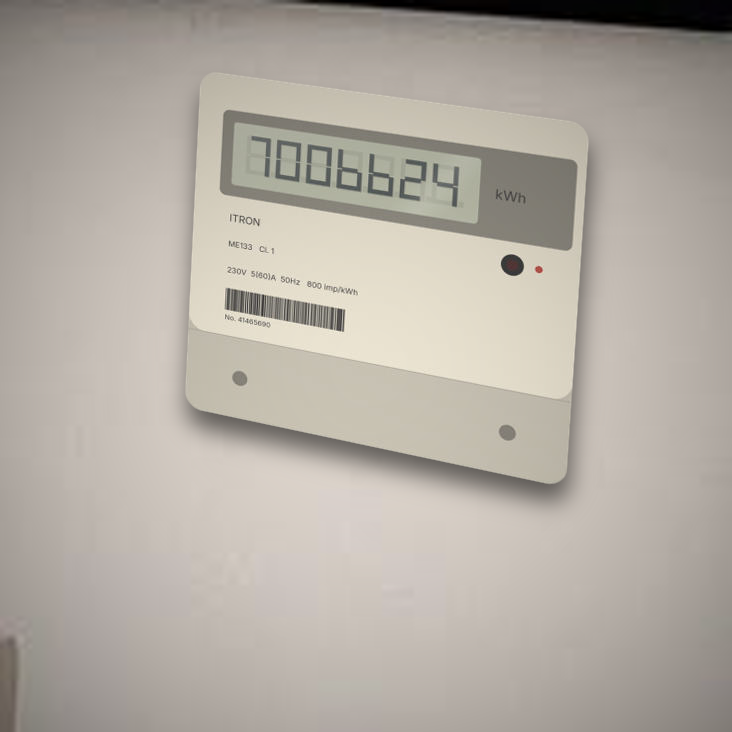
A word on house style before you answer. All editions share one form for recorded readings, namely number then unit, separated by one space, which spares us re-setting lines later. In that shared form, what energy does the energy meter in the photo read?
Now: 7006624 kWh
